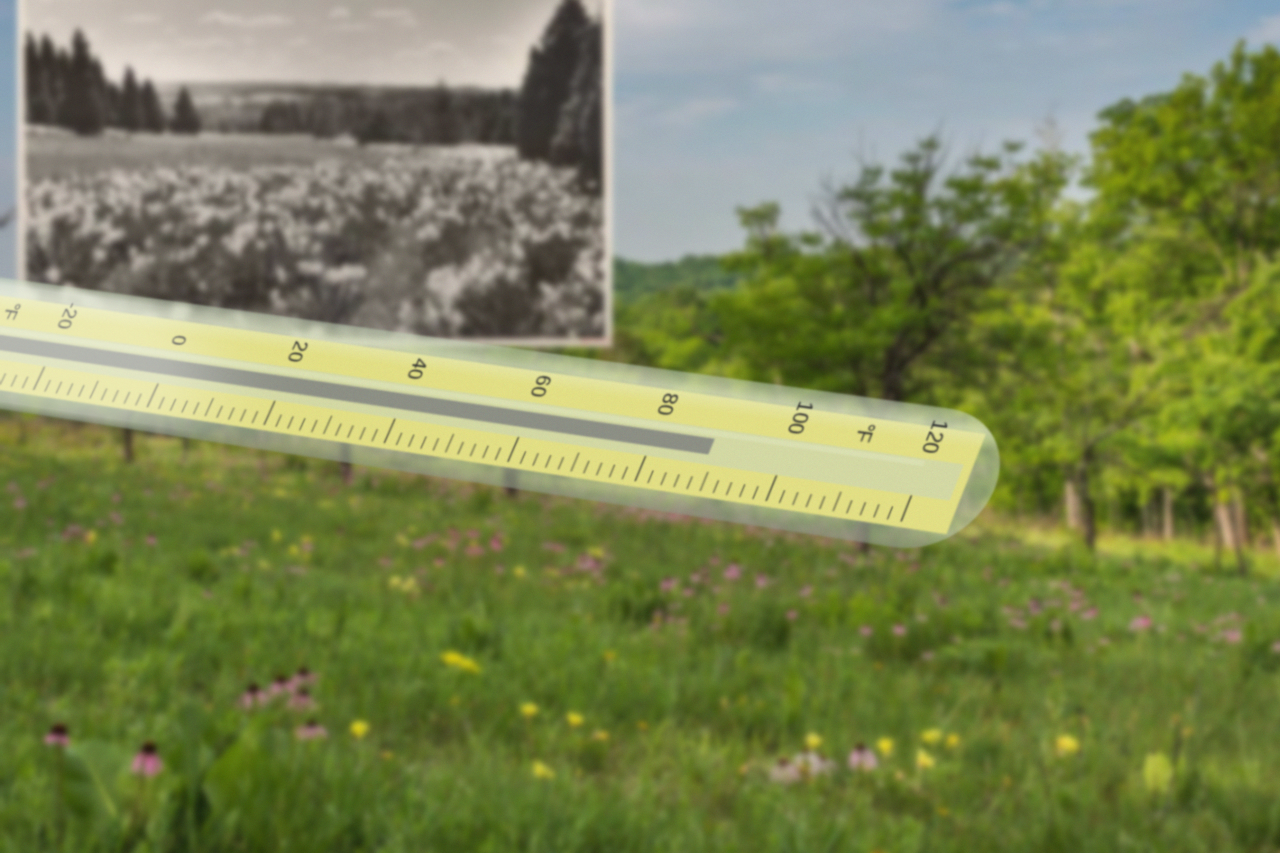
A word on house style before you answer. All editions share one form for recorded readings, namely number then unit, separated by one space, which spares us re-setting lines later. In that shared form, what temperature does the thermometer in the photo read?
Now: 89 °F
